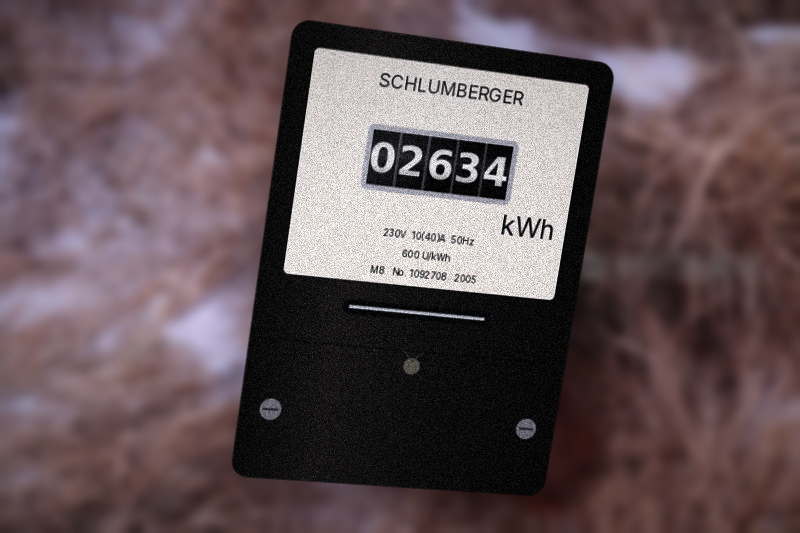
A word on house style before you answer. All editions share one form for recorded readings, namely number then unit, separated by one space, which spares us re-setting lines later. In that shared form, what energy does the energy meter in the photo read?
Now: 2634 kWh
